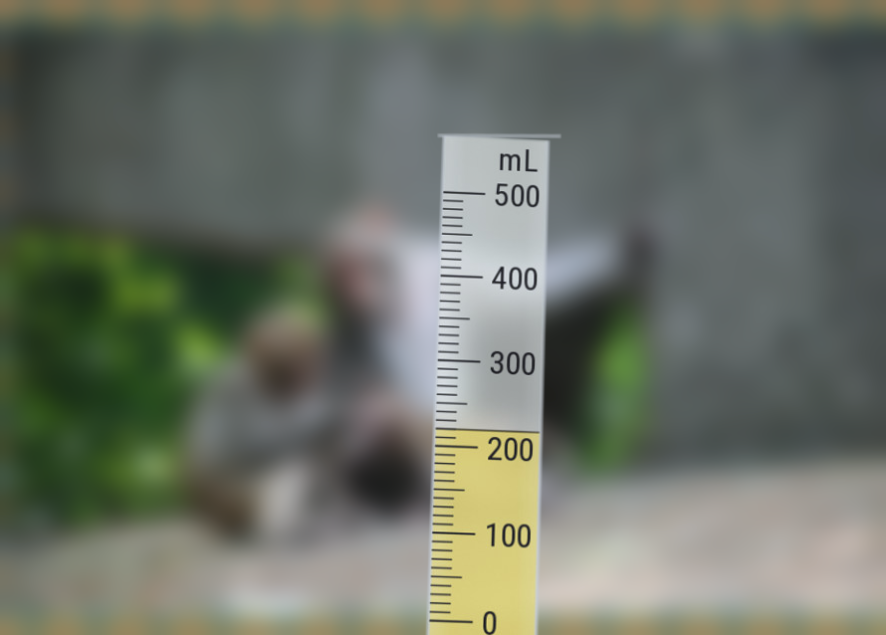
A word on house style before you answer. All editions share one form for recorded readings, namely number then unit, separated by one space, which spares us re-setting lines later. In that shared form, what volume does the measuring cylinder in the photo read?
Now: 220 mL
